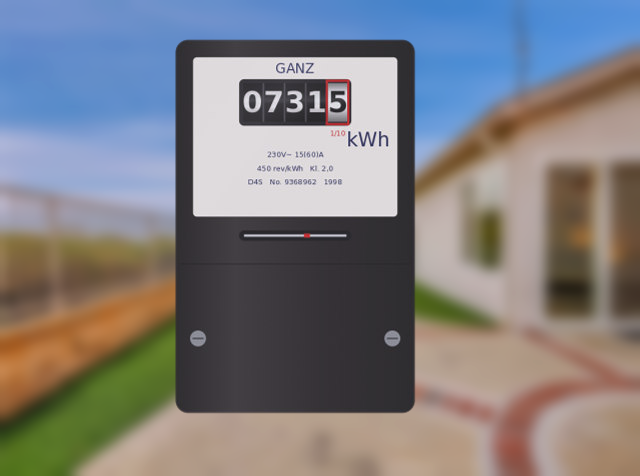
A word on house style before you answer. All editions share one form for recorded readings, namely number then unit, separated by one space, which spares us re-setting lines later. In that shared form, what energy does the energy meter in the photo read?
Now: 731.5 kWh
